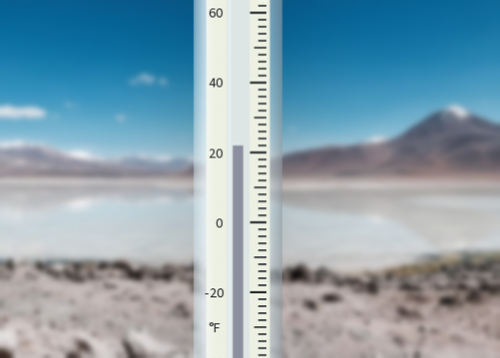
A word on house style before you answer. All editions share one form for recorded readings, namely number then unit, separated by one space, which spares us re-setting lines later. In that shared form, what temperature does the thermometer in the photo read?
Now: 22 °F
